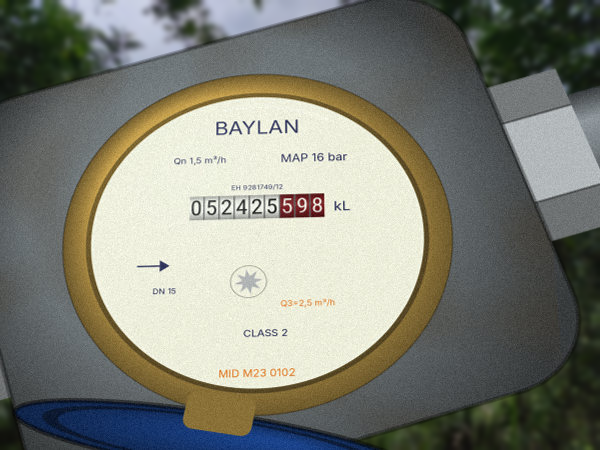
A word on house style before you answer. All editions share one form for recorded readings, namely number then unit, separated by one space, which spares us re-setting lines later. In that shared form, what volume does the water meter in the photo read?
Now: 52425.598 kL
